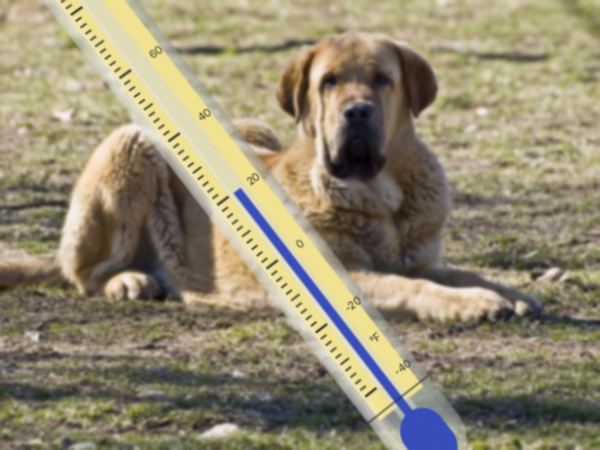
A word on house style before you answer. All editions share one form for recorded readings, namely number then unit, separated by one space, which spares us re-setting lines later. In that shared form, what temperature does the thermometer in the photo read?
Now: 20 °F
